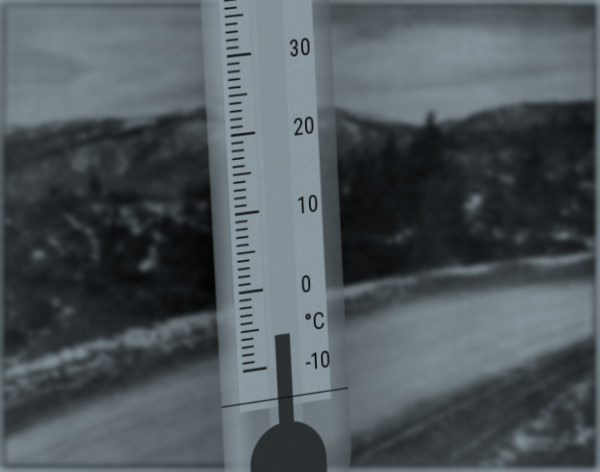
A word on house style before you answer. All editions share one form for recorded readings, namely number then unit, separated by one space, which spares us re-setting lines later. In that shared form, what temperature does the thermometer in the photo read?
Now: -6 °C
